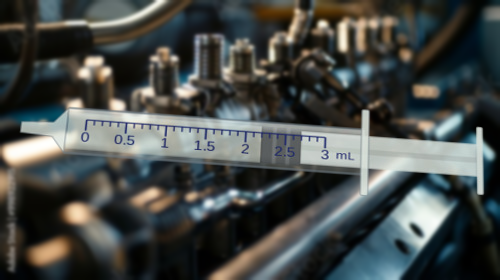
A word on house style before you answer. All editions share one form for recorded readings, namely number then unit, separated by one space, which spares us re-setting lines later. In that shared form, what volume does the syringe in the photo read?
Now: 2.2 mL
